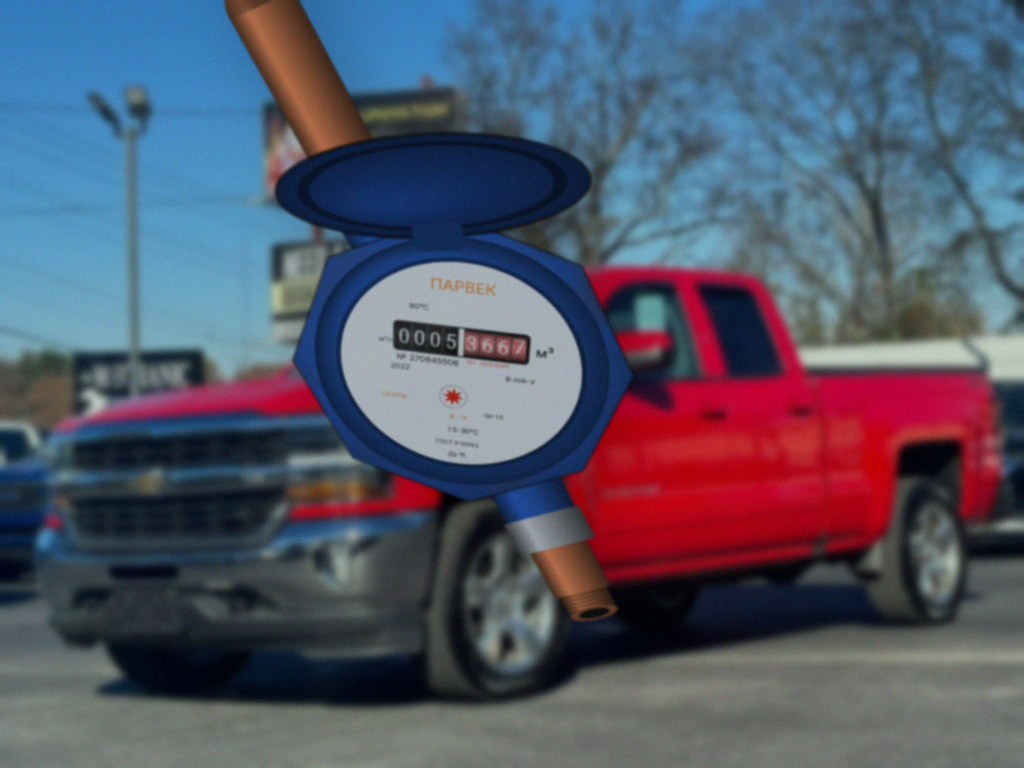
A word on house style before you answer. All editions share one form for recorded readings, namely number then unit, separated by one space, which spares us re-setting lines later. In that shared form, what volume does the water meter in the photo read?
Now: 5.3667 m³
